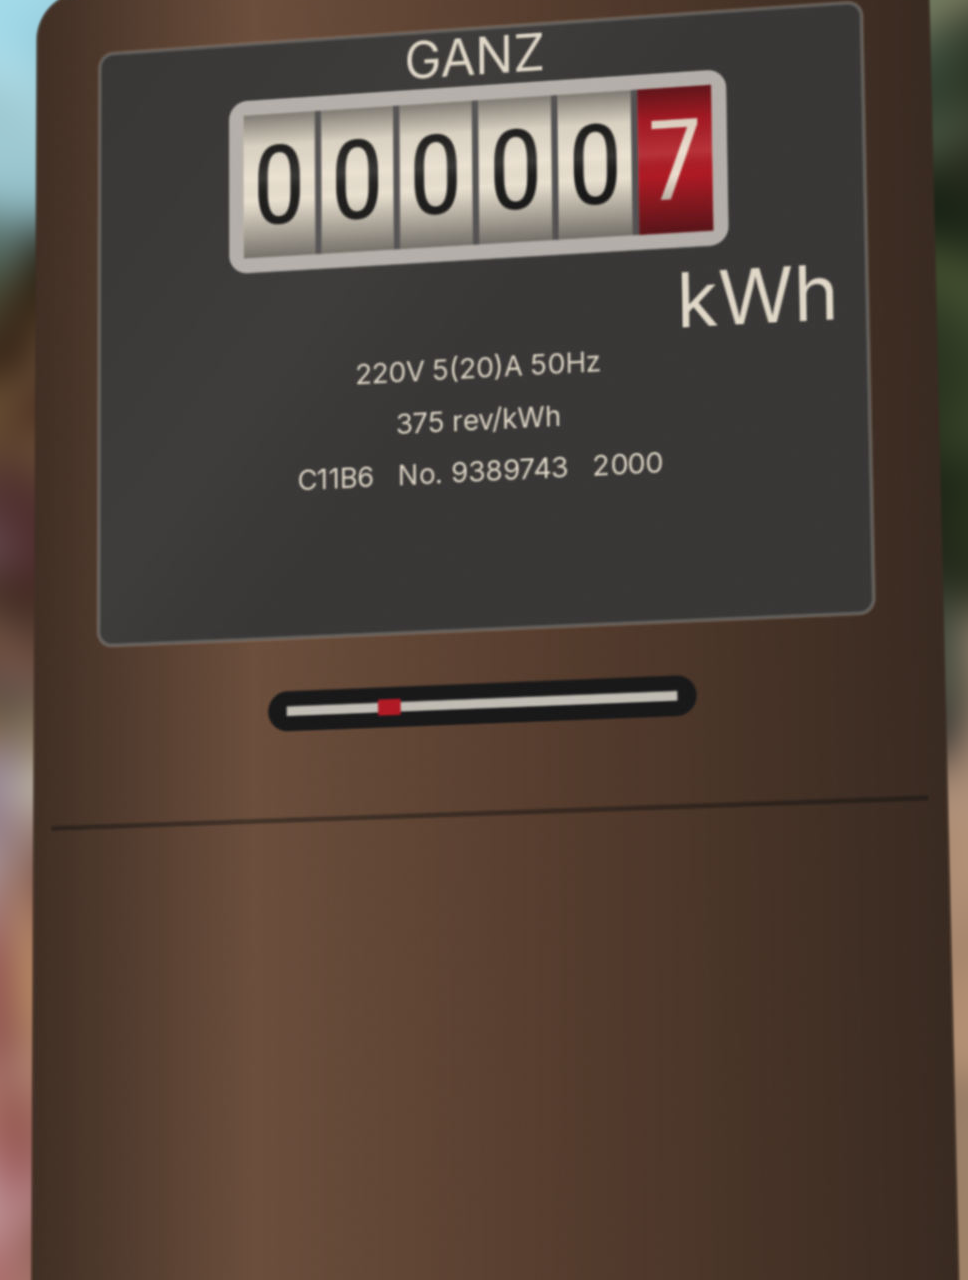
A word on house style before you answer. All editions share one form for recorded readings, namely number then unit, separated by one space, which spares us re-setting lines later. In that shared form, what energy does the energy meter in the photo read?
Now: 0.7 kWh
